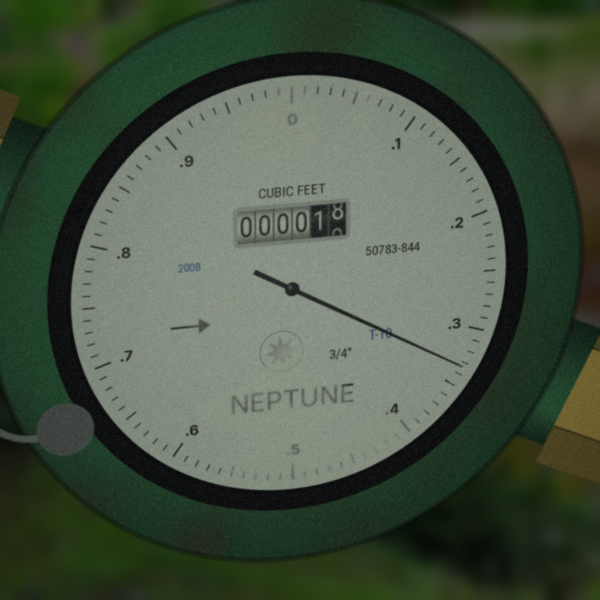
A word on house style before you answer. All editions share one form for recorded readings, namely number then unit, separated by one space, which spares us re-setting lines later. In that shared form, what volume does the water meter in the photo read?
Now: 18.33 ft³
